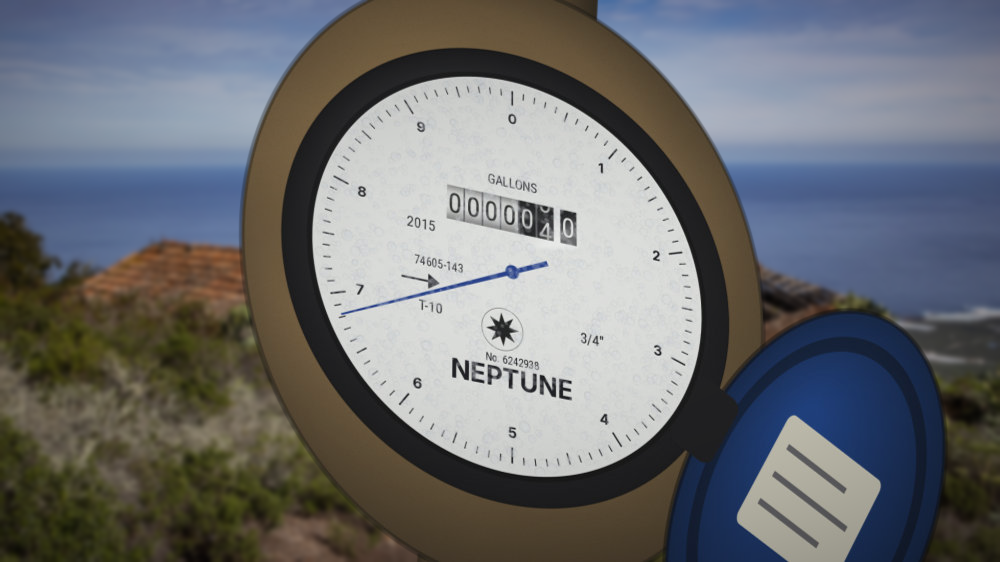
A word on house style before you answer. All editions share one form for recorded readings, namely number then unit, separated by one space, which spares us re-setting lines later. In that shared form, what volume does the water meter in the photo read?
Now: 36.8 gal
